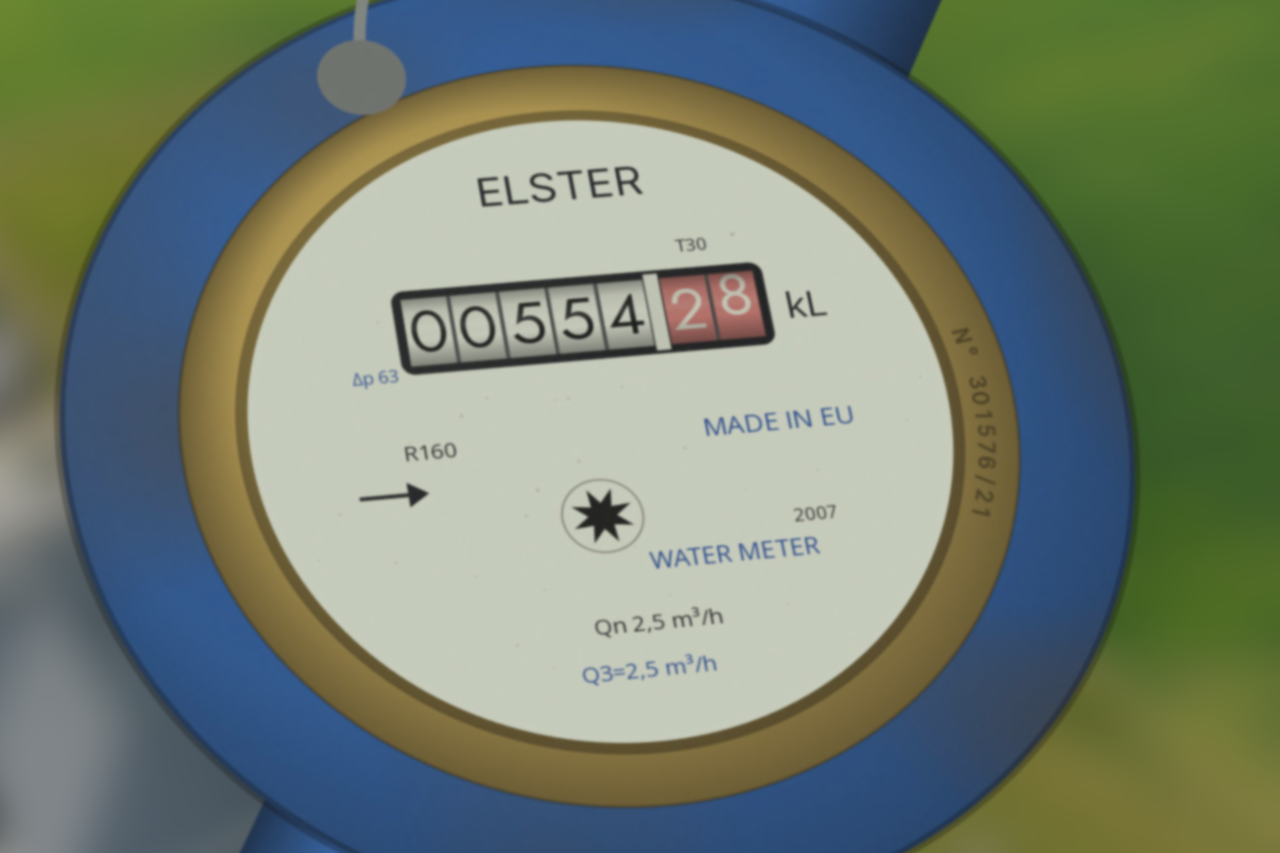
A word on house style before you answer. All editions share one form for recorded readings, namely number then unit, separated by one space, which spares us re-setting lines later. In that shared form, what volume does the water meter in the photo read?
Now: 554.28 kL
